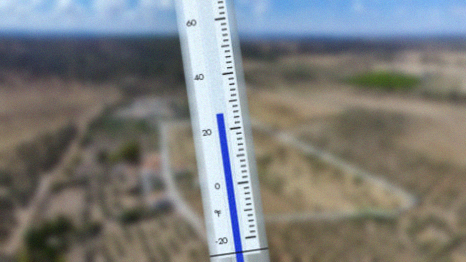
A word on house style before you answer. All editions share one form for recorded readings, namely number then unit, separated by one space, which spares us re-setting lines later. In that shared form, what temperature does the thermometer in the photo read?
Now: 26 °F
